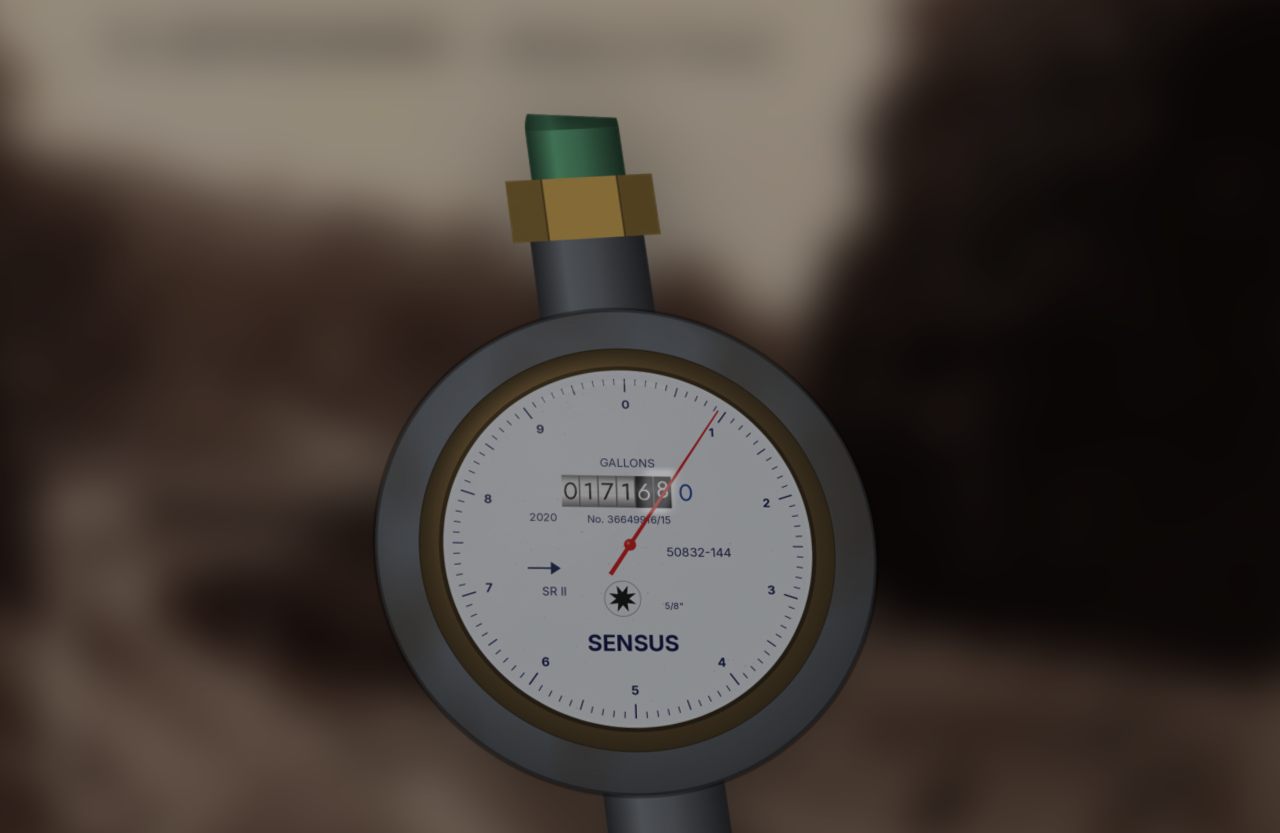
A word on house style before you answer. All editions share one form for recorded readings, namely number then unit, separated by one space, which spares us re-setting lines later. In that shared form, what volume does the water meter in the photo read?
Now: 171680.9 gal
